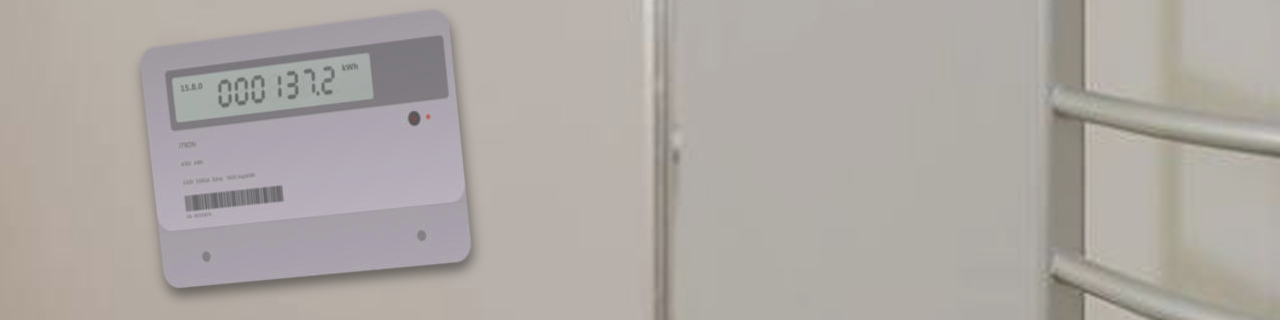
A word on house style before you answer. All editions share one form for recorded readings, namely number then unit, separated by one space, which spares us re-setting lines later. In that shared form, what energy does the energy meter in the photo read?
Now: 137.2 kWh
